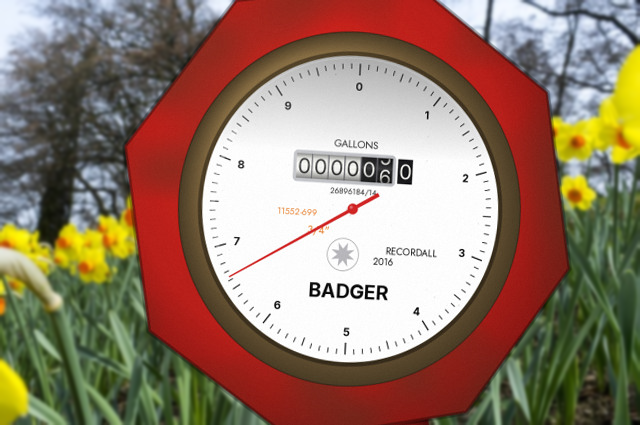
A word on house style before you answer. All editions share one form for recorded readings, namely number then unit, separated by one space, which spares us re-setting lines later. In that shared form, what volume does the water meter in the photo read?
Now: 56.6 gal
